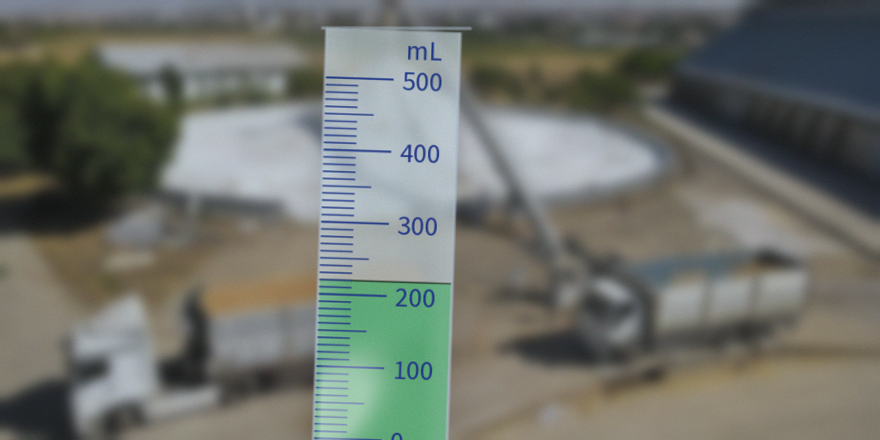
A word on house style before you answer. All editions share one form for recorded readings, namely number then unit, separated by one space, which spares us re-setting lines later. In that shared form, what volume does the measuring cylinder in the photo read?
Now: 220 mL
